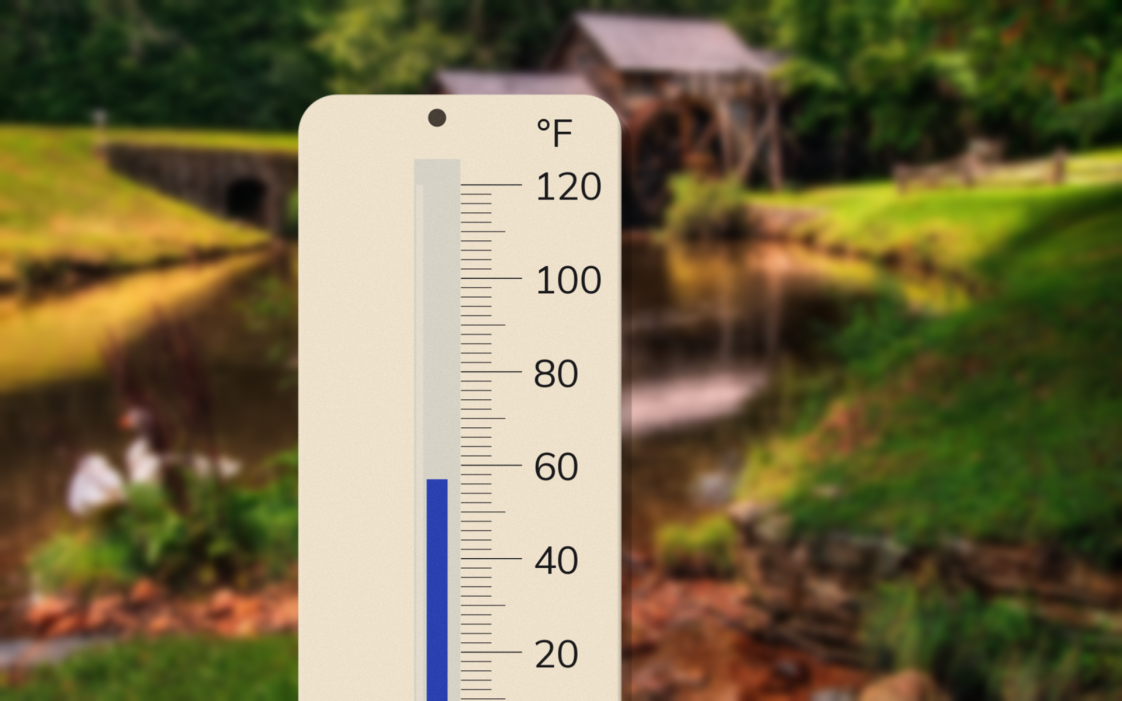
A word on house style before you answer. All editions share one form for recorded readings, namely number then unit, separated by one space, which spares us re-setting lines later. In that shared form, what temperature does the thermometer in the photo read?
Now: 57 °F
